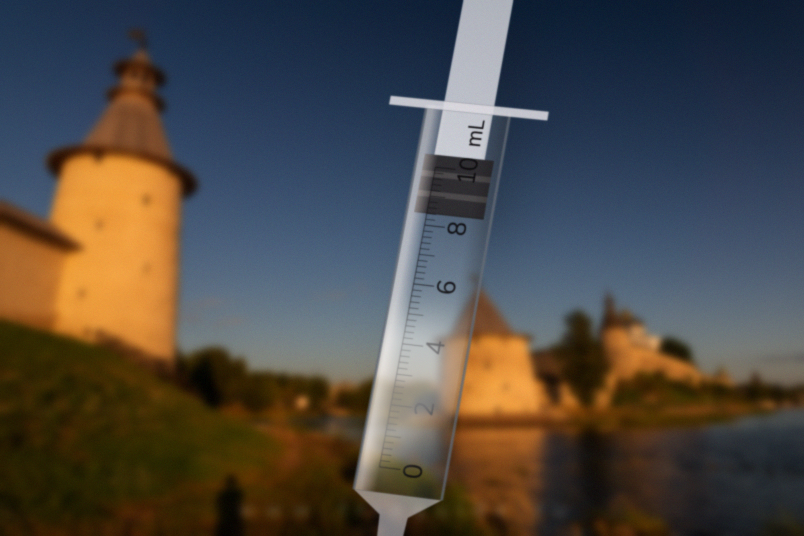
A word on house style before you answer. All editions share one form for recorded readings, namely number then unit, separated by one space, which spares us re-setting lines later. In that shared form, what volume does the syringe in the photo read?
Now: 8.4 mL
